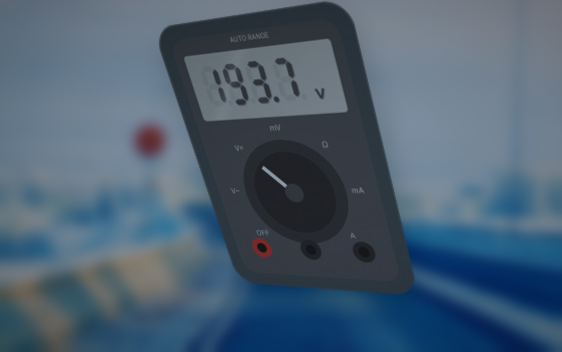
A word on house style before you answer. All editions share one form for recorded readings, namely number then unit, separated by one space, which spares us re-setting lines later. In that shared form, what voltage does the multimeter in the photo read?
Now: 193.7 V
